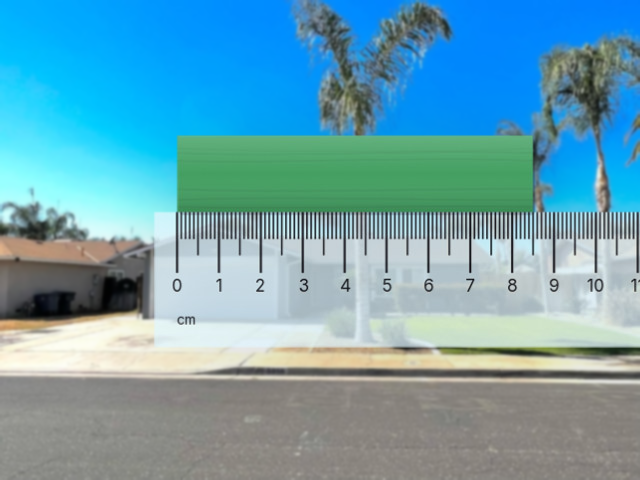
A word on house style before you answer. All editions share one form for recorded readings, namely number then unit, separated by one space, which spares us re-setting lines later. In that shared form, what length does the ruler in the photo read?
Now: 8.5 cm
